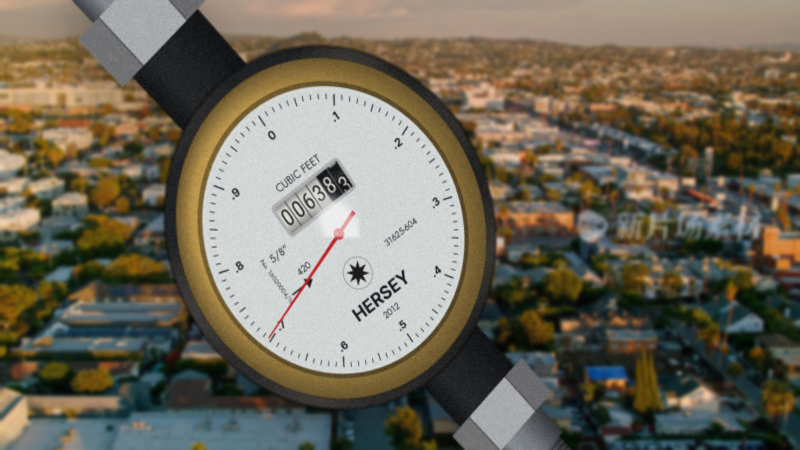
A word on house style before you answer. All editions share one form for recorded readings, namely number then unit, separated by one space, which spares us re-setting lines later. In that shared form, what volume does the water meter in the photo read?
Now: 6382.70 ft³
